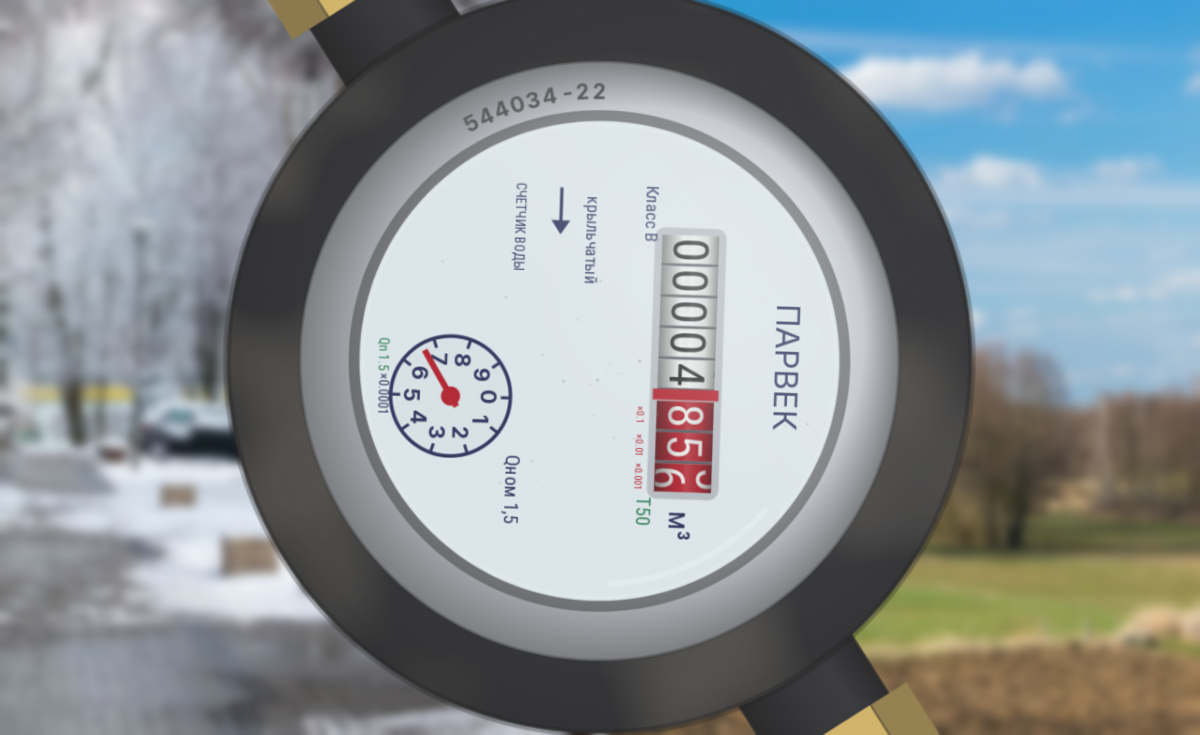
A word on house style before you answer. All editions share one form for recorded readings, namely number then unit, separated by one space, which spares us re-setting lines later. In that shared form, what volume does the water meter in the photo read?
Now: 4.8556 m³
